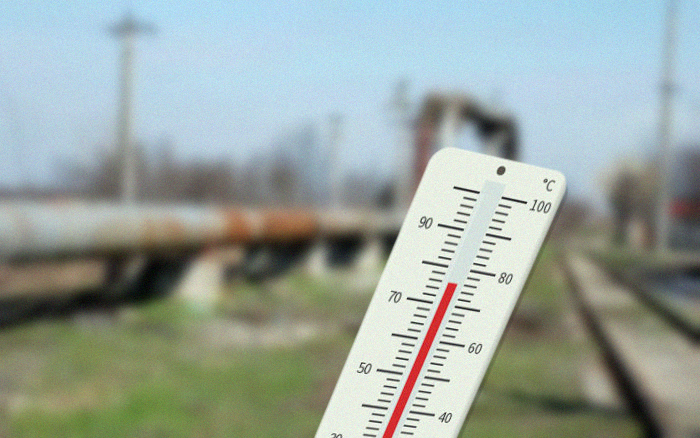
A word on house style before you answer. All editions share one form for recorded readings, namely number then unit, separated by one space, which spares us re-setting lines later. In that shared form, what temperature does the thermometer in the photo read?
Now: 76 °C
